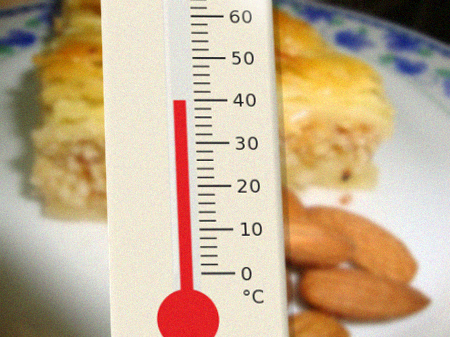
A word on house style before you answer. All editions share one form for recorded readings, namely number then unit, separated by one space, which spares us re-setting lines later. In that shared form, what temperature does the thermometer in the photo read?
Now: 40 °C
